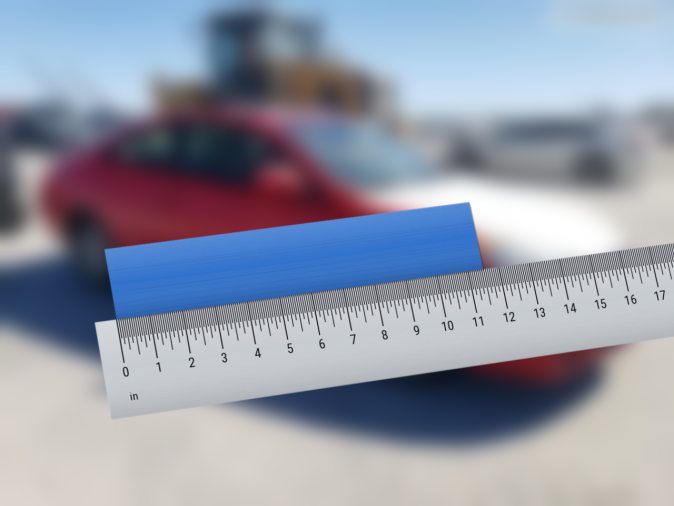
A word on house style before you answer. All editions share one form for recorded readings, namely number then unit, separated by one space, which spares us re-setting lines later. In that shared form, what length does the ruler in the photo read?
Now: 11.5 in
